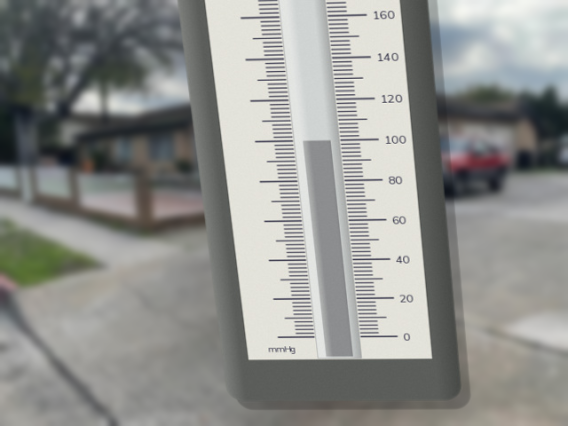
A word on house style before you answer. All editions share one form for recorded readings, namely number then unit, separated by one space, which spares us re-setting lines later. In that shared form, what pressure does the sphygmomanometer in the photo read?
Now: 100 mmHg
